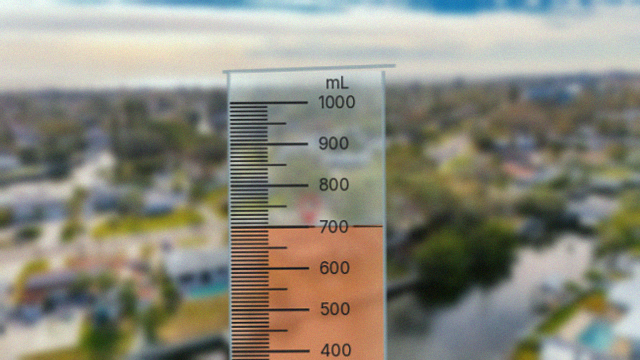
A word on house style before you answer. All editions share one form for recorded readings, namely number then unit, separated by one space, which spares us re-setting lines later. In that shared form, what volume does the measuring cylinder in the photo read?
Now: 700 mL
